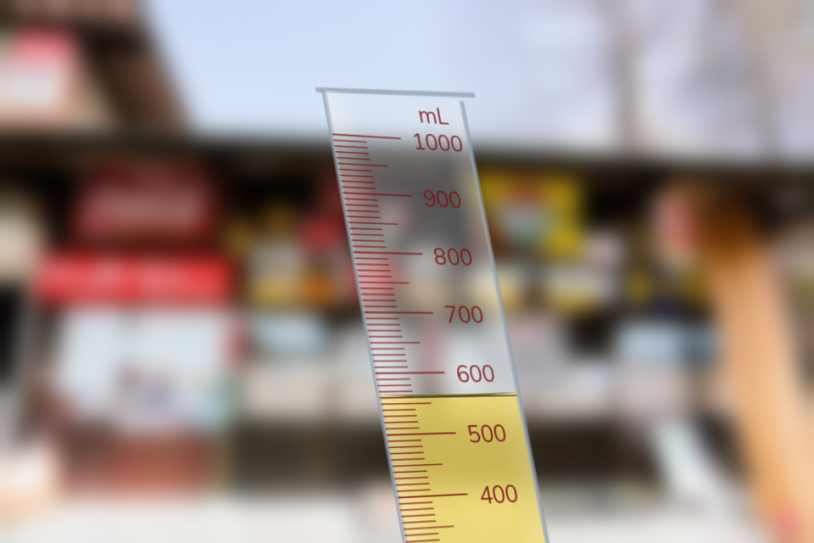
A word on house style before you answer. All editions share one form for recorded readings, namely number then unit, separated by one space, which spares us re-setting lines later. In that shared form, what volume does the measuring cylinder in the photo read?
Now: 560 mL
